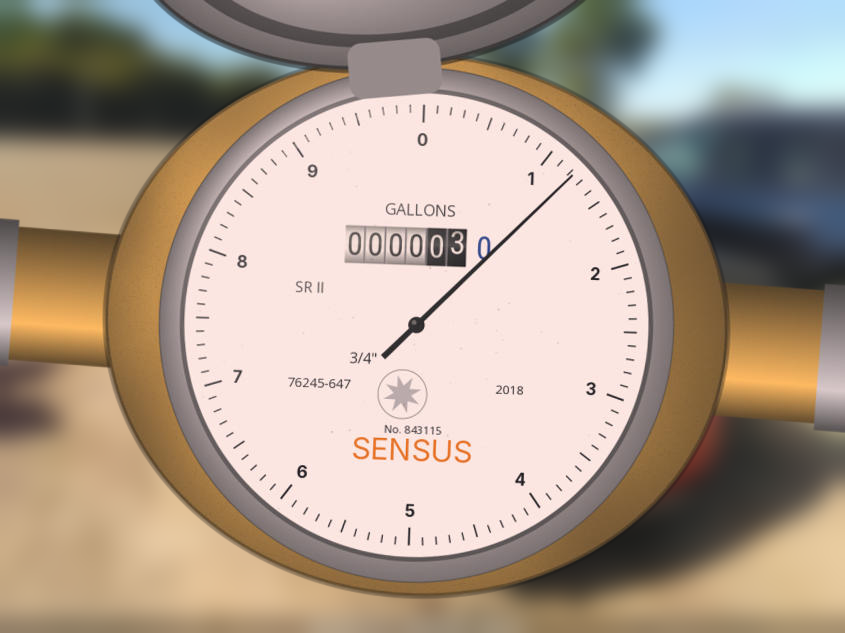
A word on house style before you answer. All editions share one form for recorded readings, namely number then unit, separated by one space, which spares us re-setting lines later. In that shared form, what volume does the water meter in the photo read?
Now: 31.2 gal
